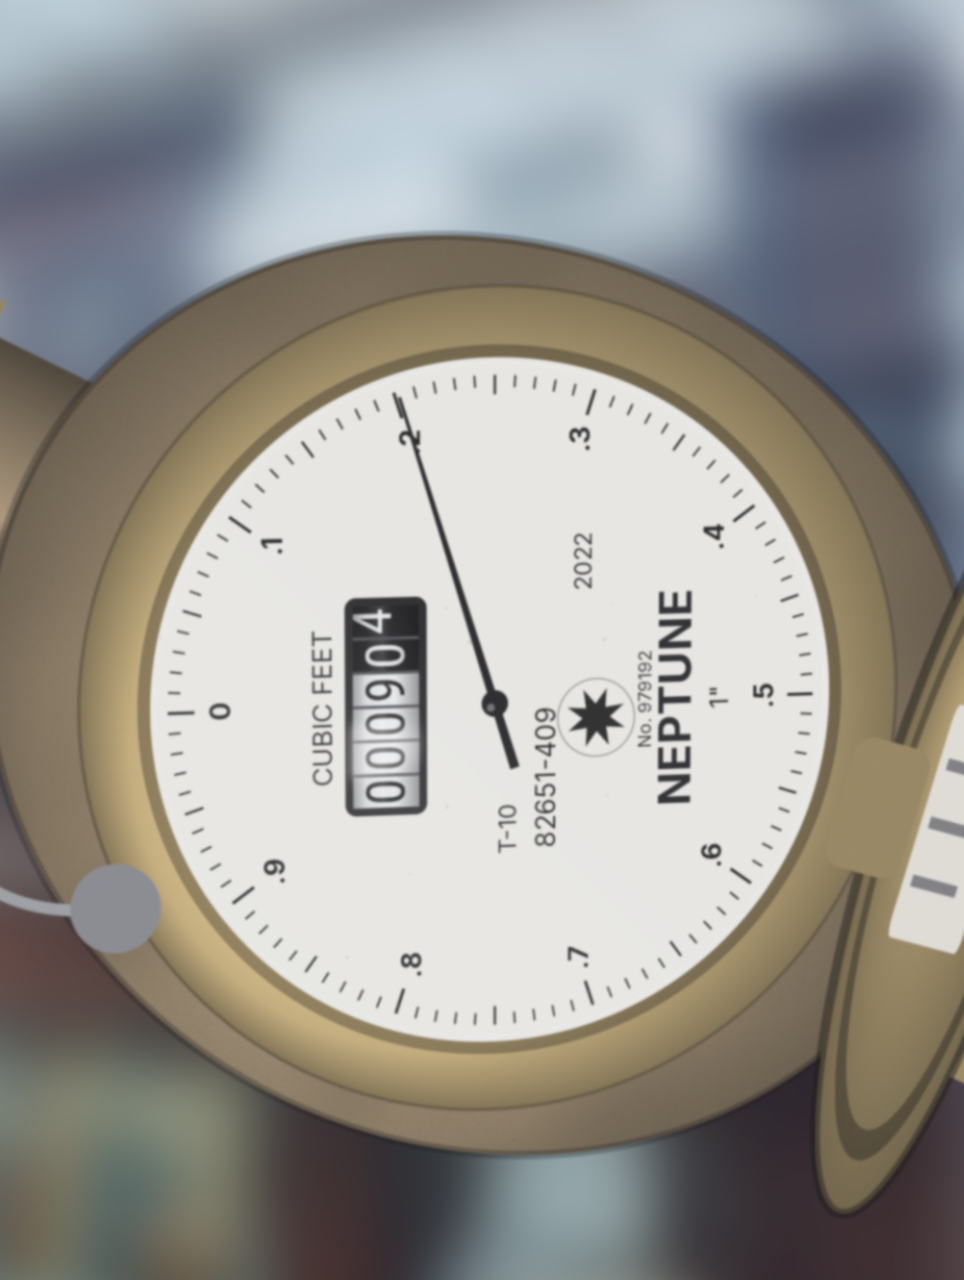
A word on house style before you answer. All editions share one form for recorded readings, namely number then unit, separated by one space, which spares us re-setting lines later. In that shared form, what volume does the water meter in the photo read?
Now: 904.20 ft³
